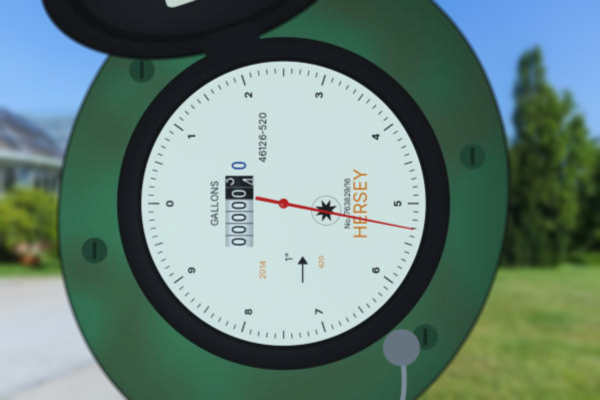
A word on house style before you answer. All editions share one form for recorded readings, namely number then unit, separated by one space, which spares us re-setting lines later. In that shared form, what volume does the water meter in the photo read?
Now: 35.3 gal
